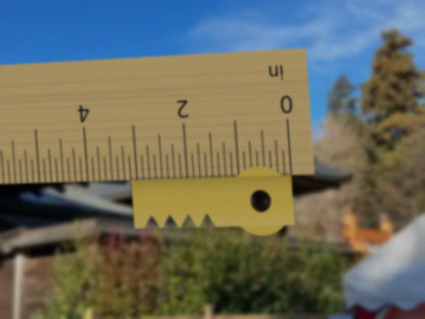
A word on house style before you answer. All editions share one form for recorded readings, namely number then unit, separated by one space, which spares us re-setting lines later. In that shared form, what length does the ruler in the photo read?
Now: 3.125 in
